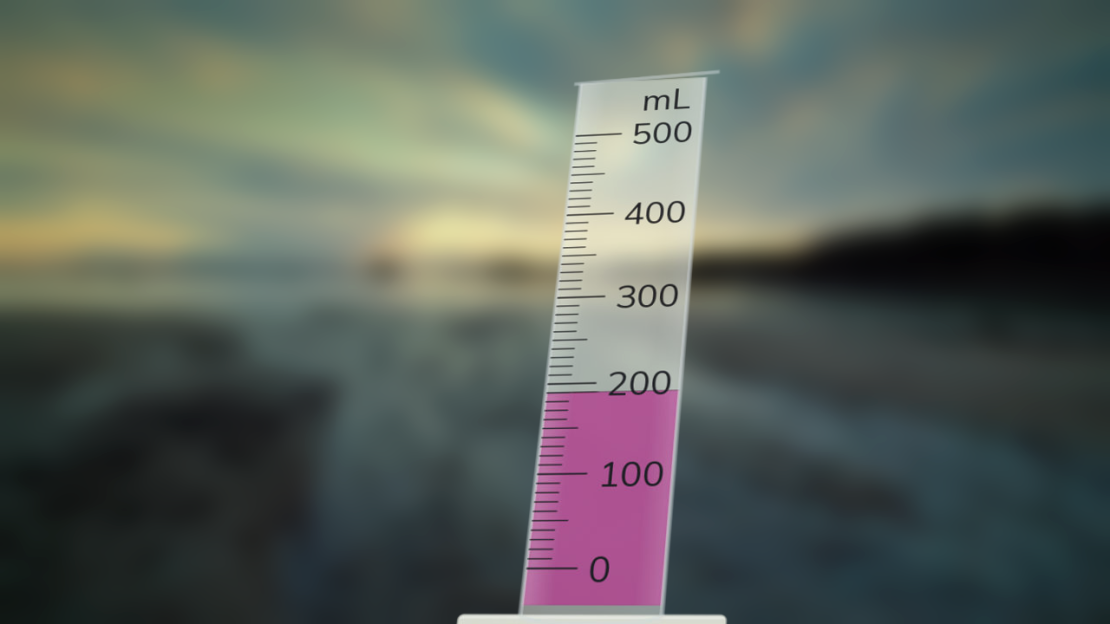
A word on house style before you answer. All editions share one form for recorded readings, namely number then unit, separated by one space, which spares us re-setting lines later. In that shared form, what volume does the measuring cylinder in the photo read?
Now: 190 mL
